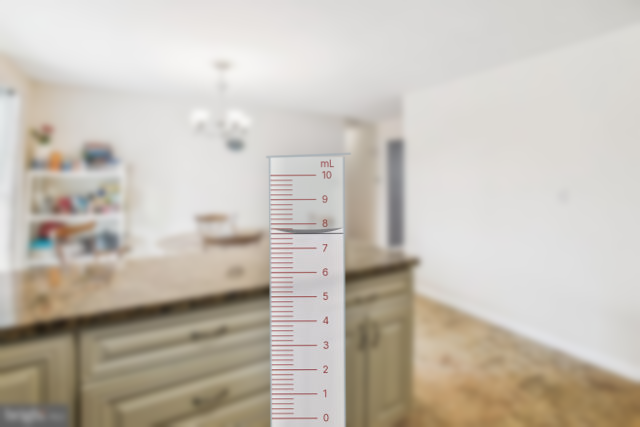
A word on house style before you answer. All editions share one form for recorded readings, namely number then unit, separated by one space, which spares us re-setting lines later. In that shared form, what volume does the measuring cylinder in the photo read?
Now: 7.6 mL
